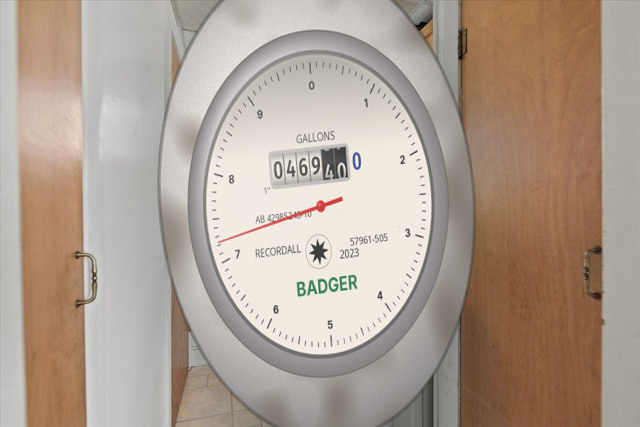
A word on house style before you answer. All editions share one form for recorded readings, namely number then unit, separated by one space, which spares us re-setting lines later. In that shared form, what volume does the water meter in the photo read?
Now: 469397.2 gal
